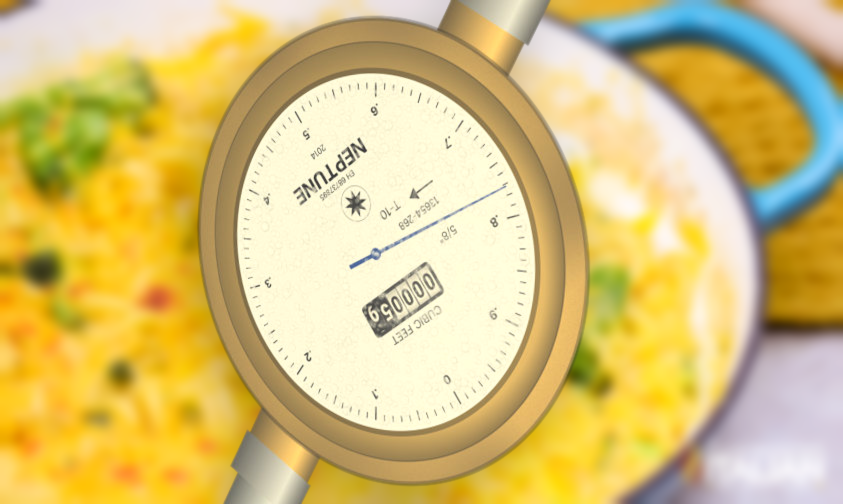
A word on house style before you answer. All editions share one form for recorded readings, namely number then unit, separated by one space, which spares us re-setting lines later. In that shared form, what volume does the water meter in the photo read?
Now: 58.77 ft³
